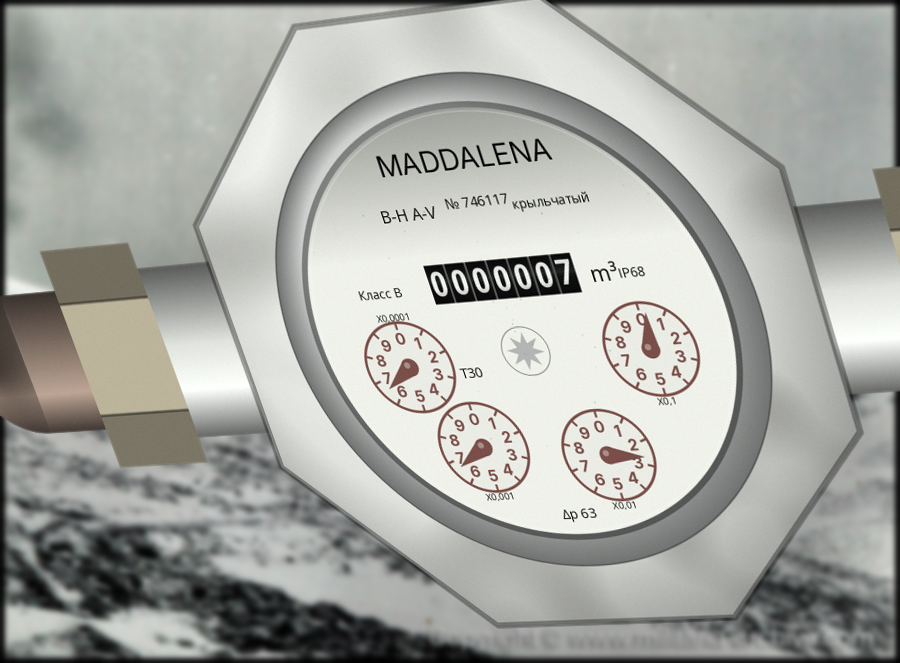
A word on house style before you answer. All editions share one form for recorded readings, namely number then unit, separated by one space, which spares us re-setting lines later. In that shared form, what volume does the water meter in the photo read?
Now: 7.0266 m³
